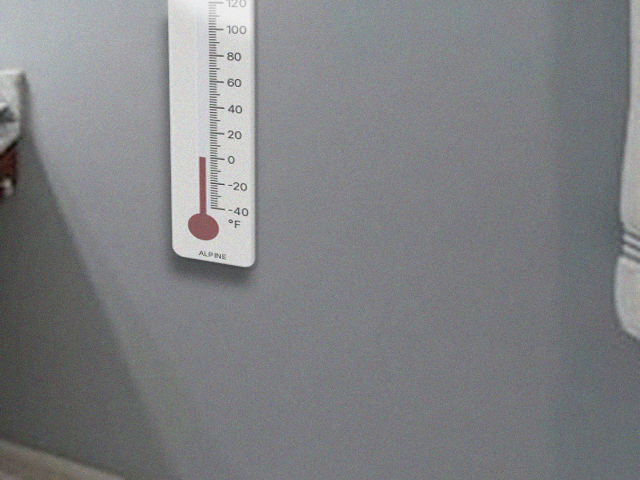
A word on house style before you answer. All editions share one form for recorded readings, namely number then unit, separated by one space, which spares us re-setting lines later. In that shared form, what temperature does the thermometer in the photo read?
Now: 0 °F
